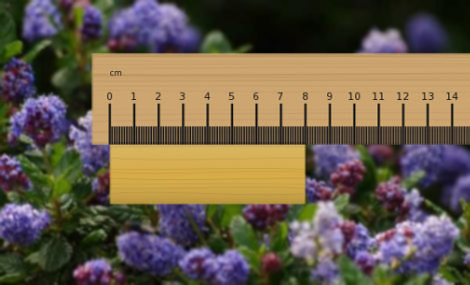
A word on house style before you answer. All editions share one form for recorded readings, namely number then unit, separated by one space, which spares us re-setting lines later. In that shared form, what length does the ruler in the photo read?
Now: 8 cm
